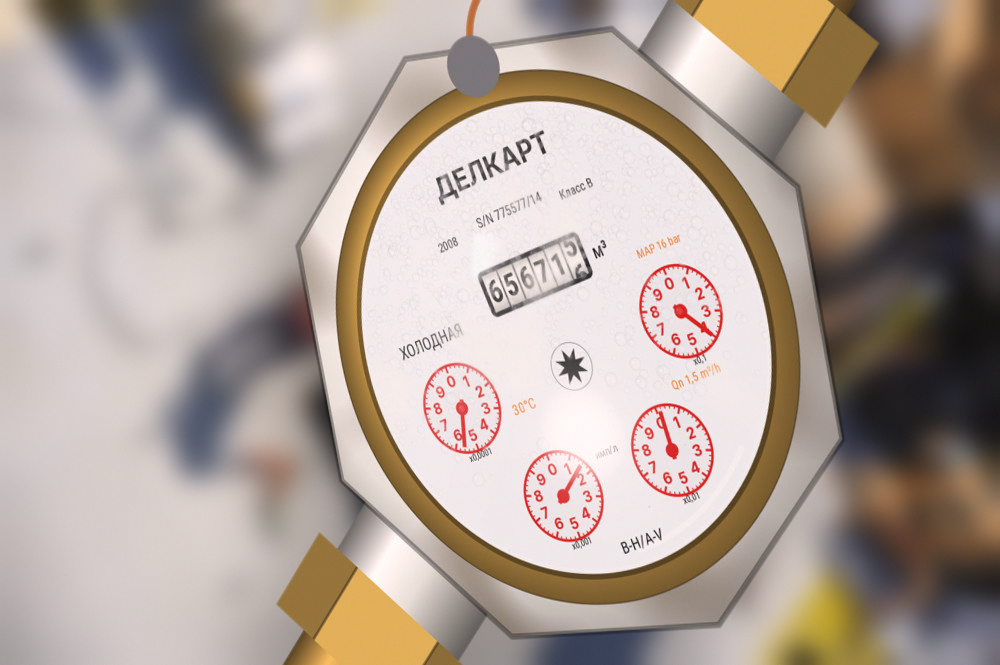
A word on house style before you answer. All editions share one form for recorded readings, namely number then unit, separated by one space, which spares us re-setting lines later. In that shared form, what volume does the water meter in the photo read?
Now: 656715.4015 m³
